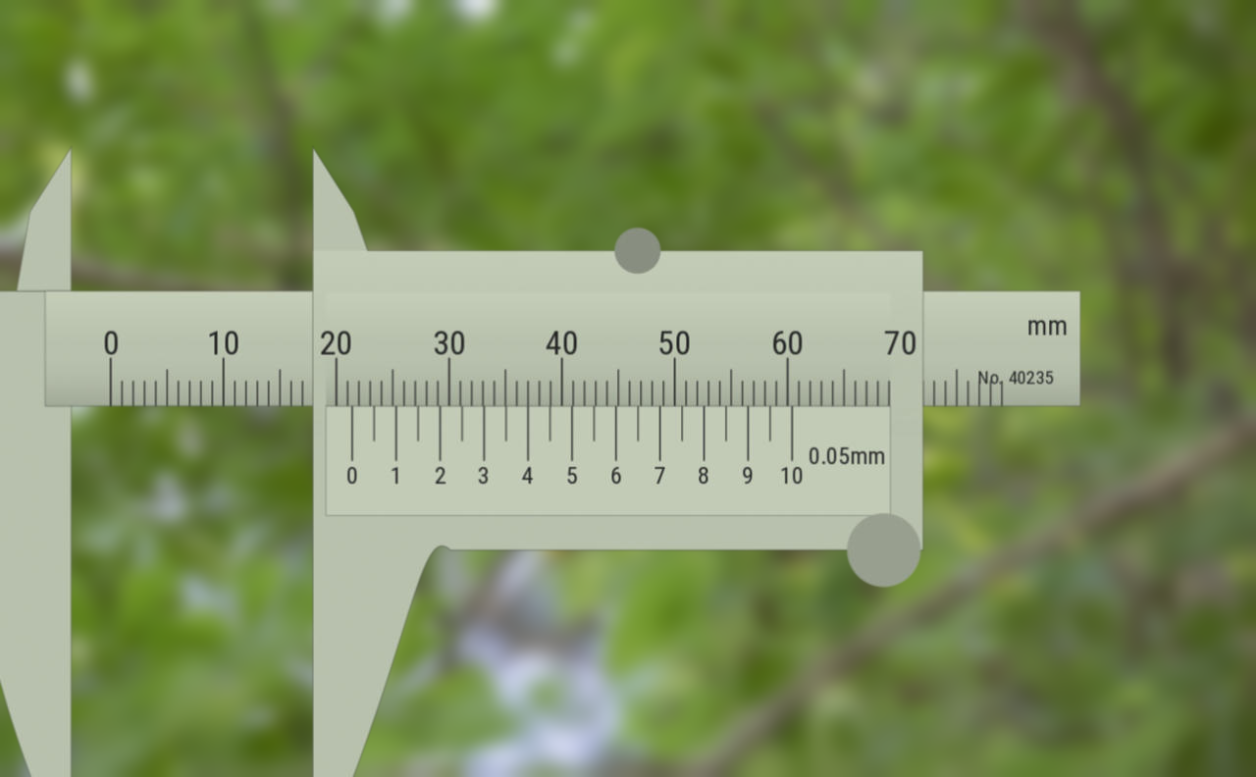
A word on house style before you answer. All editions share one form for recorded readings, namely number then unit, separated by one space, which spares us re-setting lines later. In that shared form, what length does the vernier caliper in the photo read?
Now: 21.4 mm
